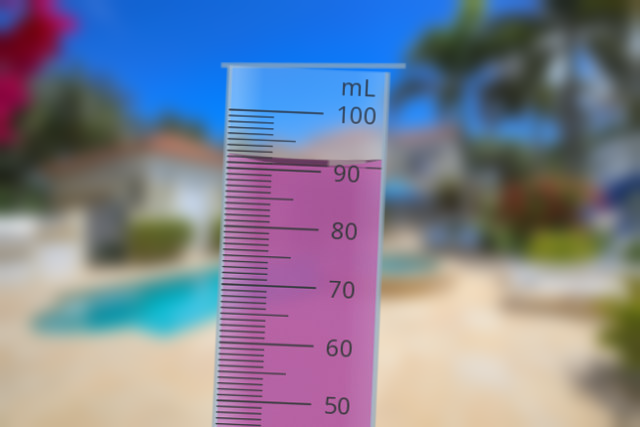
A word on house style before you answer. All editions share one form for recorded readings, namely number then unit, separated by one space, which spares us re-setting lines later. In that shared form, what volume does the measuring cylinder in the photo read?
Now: 91 mL
